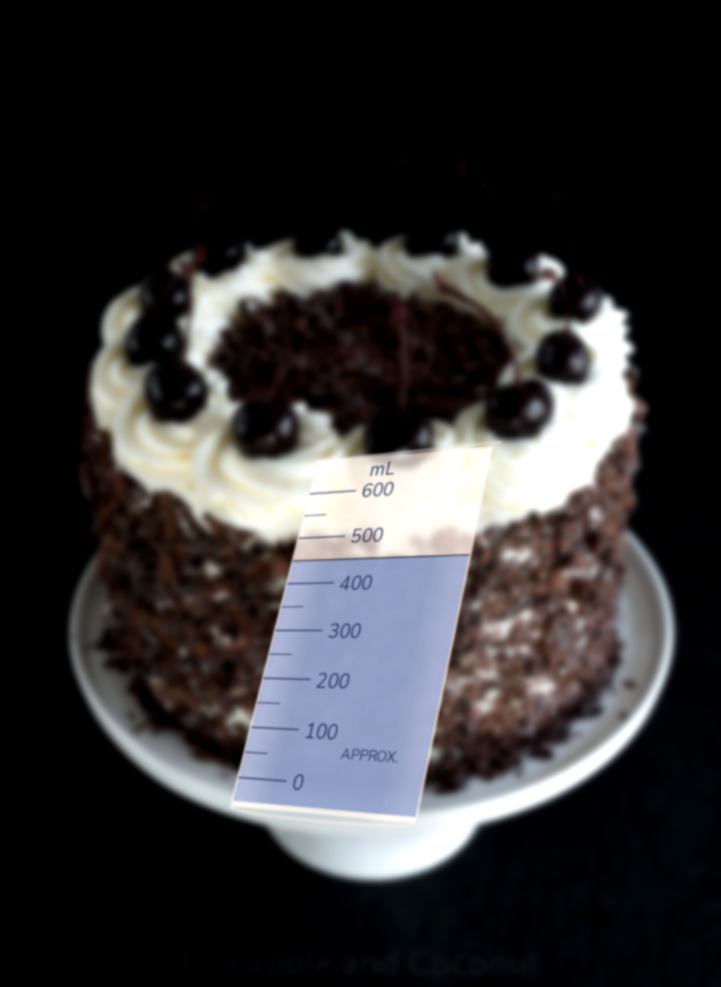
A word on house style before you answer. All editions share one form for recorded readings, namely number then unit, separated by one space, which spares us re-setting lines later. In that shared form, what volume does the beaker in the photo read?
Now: 450 mL
